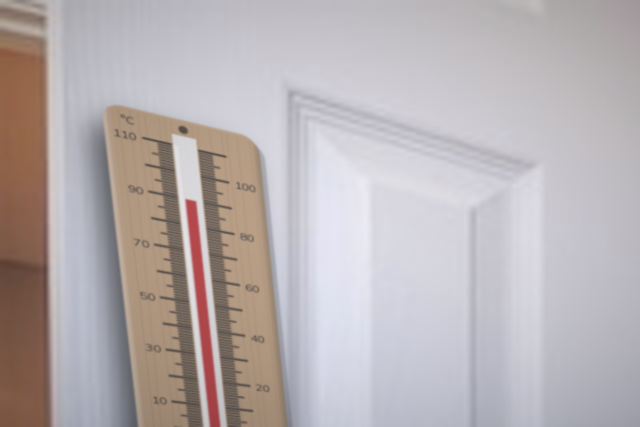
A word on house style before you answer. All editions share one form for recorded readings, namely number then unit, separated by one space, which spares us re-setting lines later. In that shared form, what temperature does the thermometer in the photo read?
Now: 90 °C
